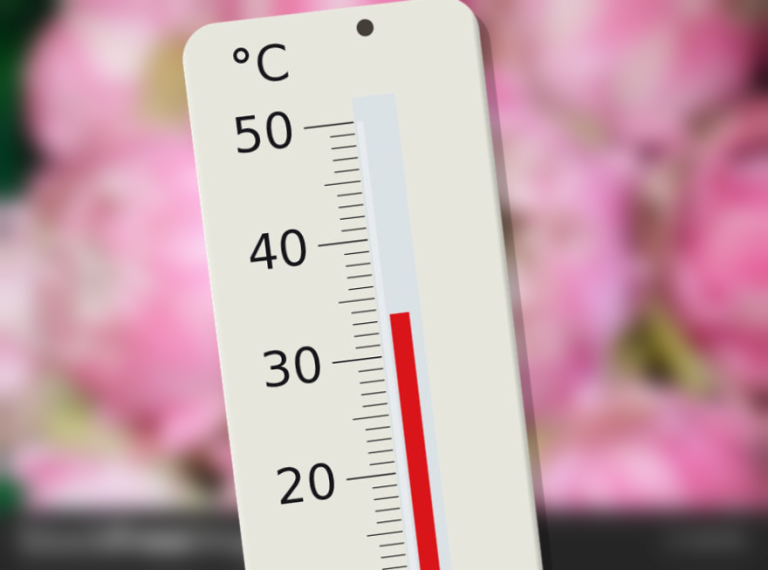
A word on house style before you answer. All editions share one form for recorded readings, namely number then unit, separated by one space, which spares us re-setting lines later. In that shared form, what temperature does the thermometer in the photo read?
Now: 33.5 °C
